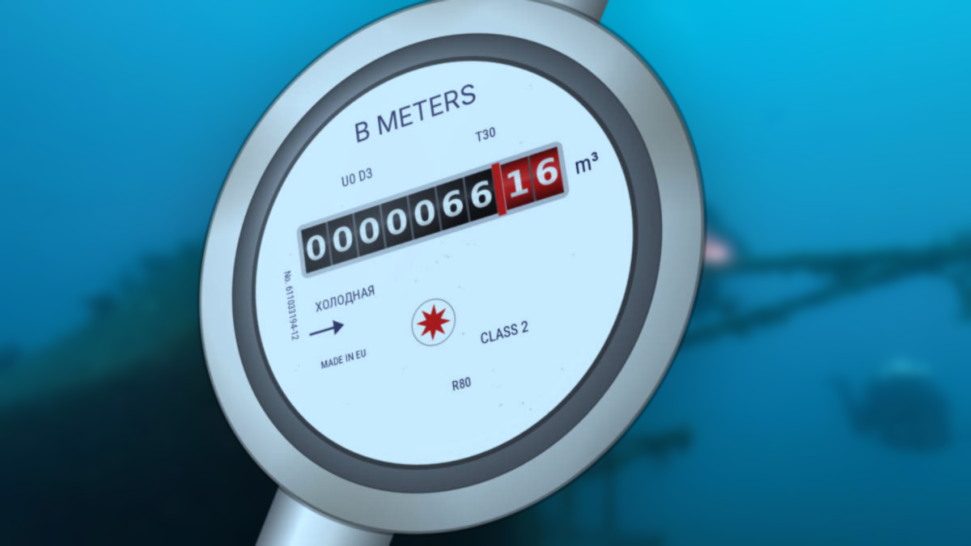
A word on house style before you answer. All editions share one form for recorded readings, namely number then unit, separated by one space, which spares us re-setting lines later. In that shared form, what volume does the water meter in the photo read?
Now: 66.16 m³
